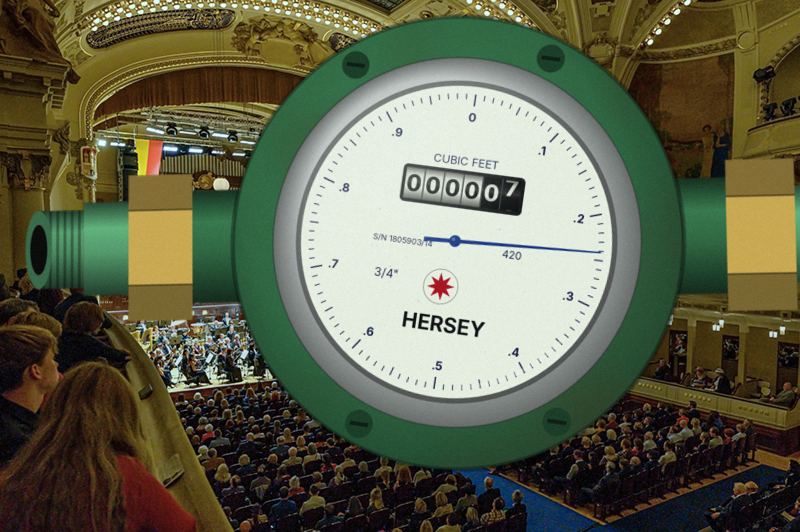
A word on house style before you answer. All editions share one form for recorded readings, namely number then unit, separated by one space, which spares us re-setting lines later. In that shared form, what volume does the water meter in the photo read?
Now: 7.24 ft³
